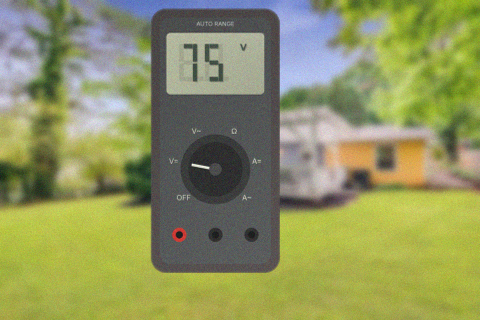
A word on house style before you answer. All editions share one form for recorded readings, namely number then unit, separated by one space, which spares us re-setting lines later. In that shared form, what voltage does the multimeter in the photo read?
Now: 75 V
